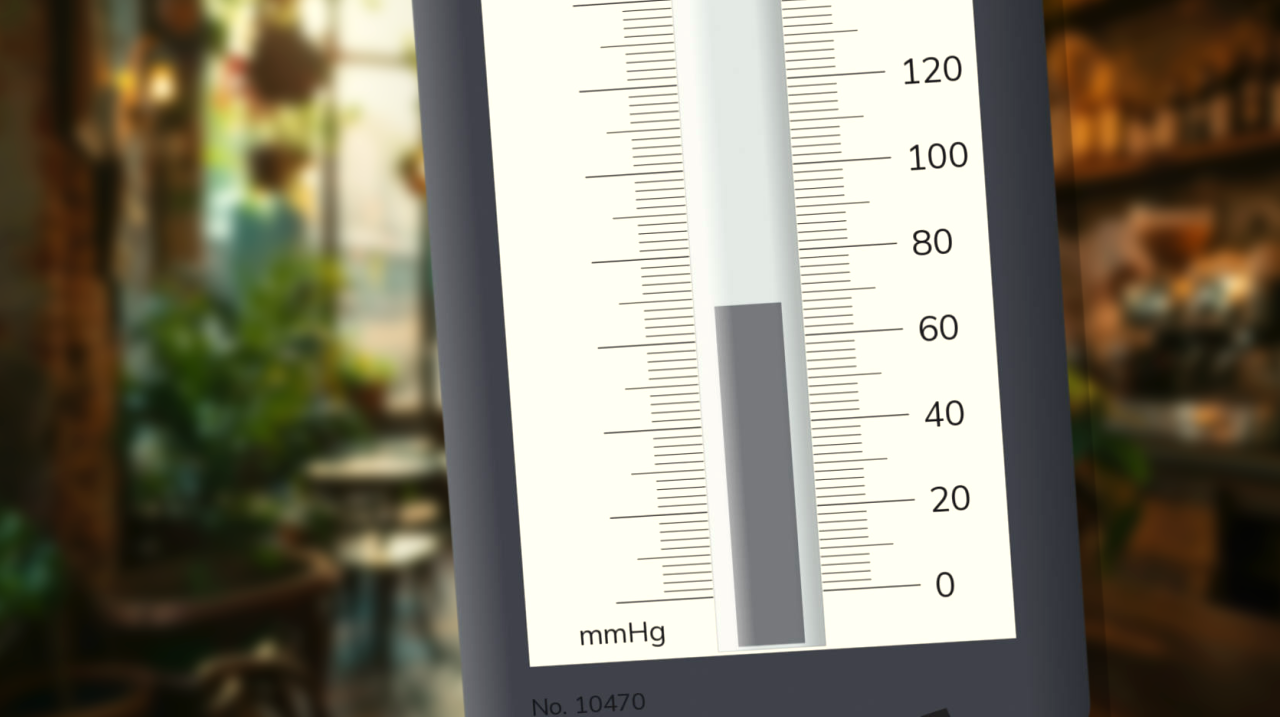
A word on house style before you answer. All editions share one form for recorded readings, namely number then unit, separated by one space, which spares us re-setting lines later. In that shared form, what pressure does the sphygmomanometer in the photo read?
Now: 68 mmHg
